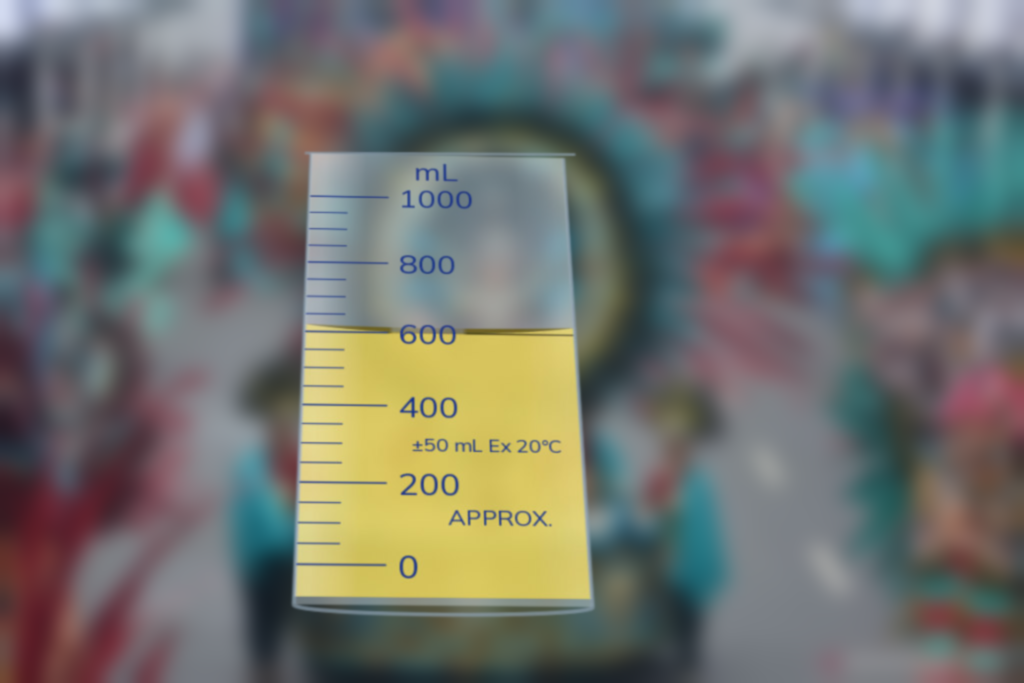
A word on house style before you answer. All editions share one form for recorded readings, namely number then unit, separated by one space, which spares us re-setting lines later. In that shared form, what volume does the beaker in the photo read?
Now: 600 mL
